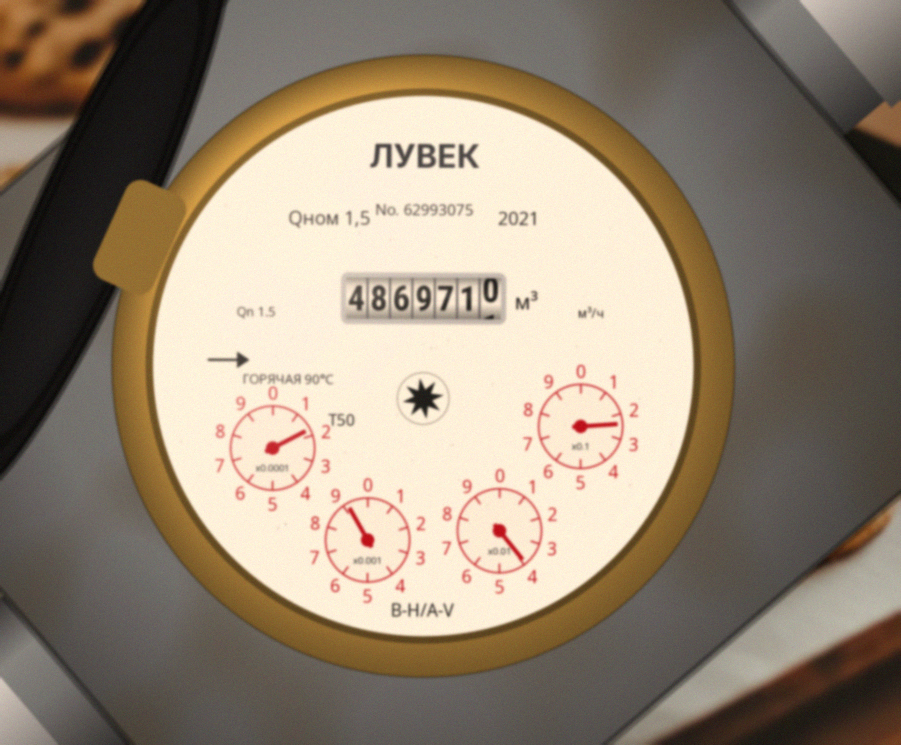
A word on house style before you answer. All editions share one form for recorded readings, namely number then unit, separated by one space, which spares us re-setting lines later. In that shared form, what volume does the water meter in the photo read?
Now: 4869710.2391 m³
